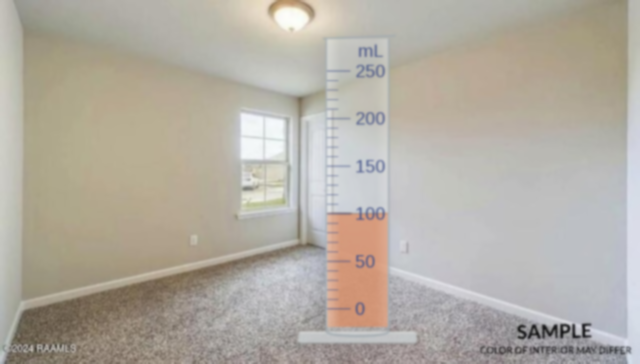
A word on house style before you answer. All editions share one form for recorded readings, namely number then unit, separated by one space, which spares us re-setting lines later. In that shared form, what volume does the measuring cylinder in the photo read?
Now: 100 mL
